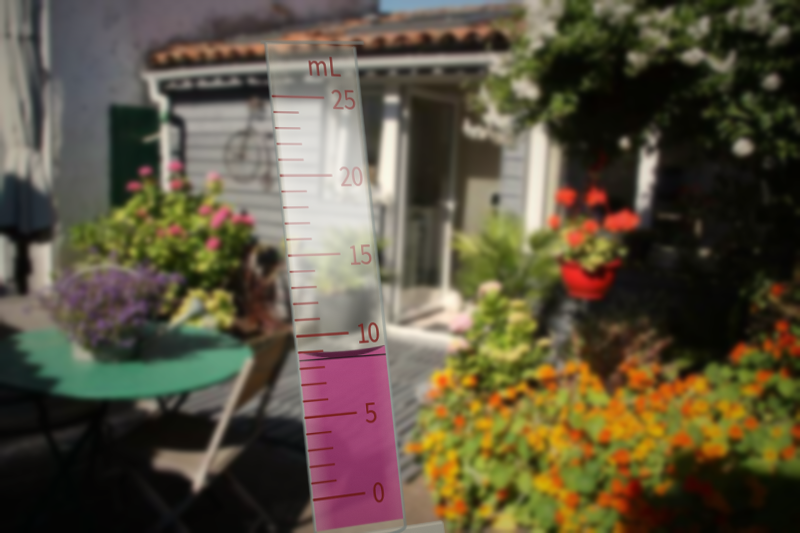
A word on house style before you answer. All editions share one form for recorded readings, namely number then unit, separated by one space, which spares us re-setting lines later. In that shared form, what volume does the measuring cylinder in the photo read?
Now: 8.5 mL
